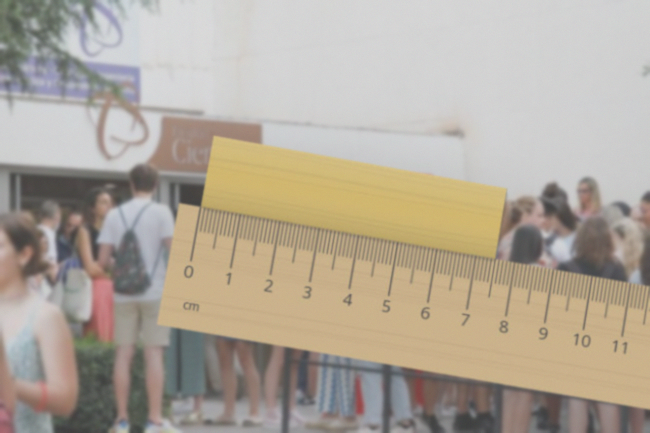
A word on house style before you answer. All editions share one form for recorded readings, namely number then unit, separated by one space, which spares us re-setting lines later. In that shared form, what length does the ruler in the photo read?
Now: 7.5 cm
